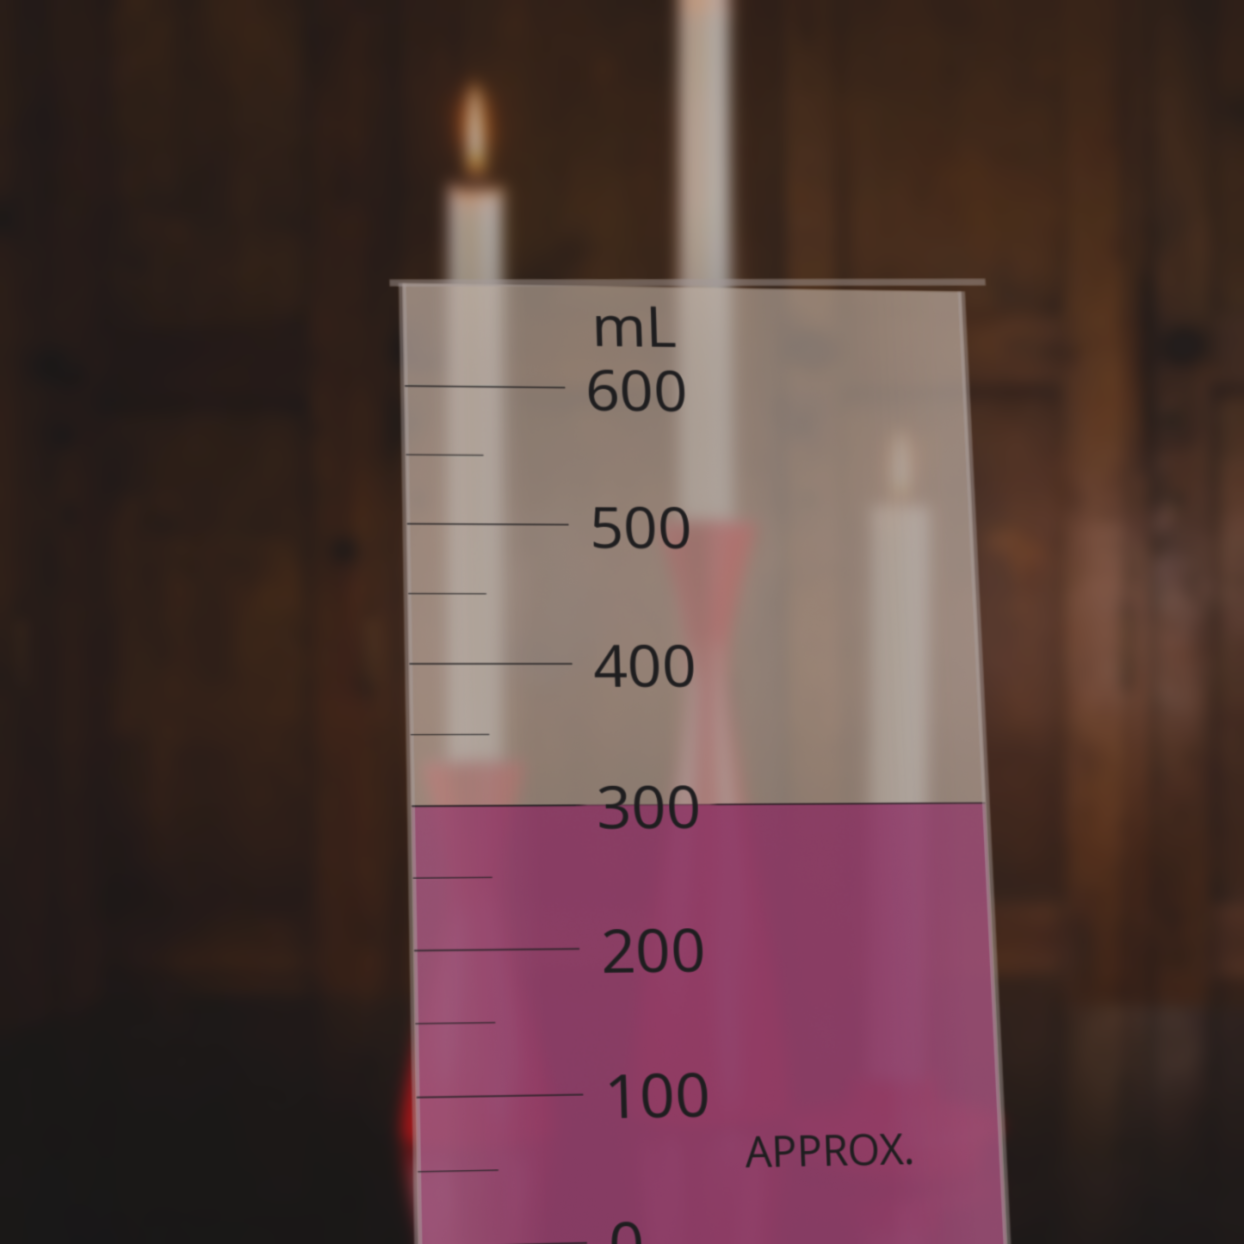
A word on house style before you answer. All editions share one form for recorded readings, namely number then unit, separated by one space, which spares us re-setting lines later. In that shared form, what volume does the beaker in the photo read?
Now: 300 mL
